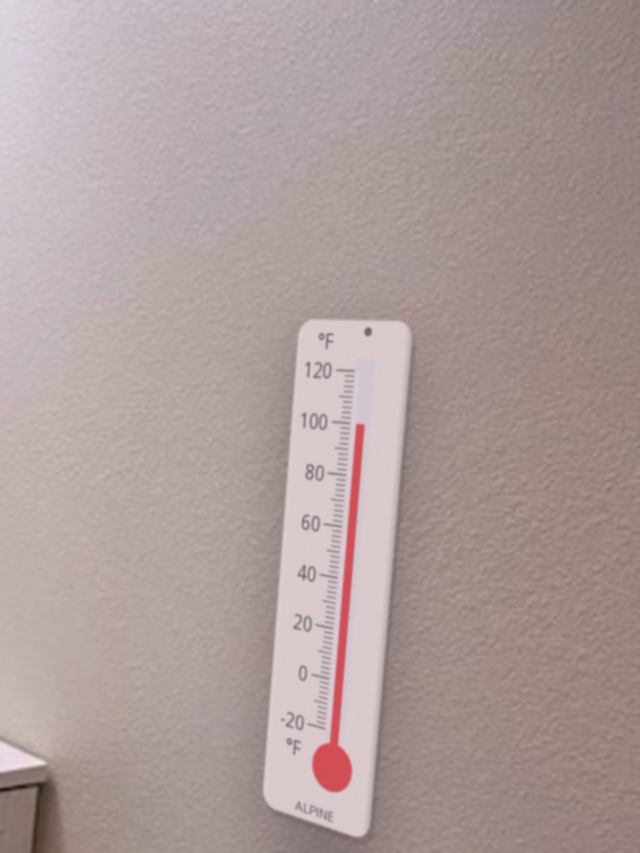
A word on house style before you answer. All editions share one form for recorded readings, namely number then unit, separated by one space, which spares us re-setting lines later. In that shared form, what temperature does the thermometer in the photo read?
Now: 100 °F
